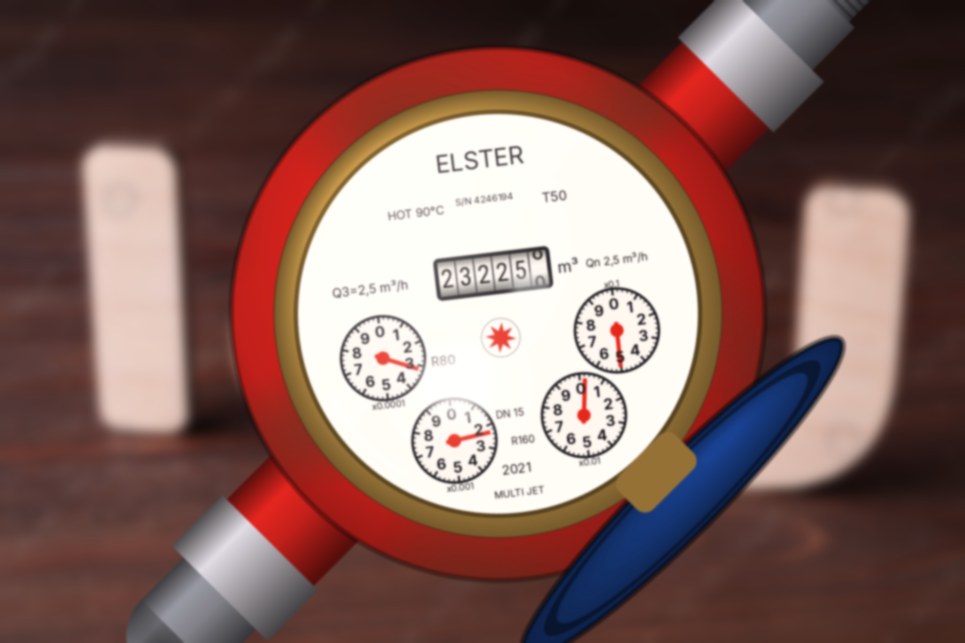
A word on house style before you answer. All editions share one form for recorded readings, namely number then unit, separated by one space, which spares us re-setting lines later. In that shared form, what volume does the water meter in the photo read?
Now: 232258.5023 m³
